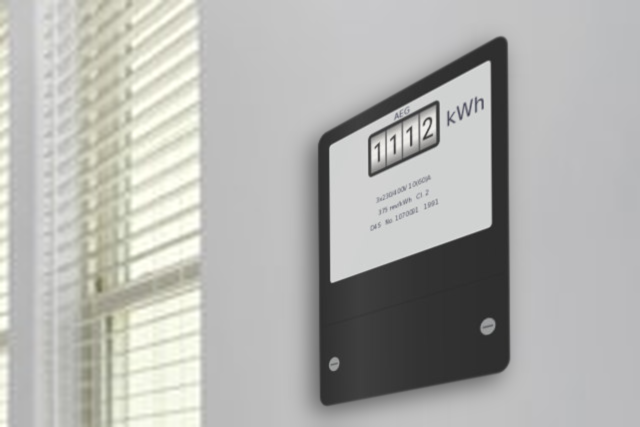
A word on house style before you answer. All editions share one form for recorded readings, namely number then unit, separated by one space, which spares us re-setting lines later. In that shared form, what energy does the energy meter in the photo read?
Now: 1112 kWh
